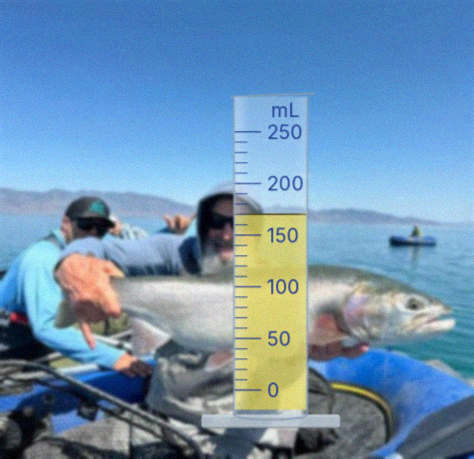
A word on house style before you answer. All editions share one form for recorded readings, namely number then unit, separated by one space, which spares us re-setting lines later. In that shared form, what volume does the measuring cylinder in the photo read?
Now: 170 mL
